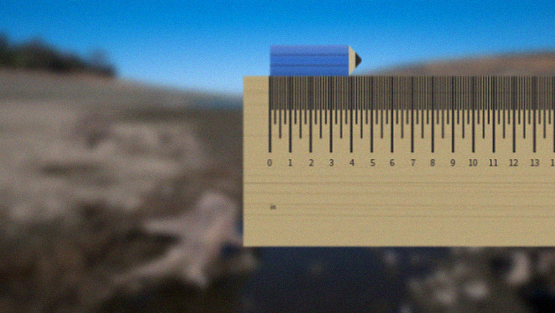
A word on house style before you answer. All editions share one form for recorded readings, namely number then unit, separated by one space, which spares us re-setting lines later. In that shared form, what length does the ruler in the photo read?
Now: 4.5 in
